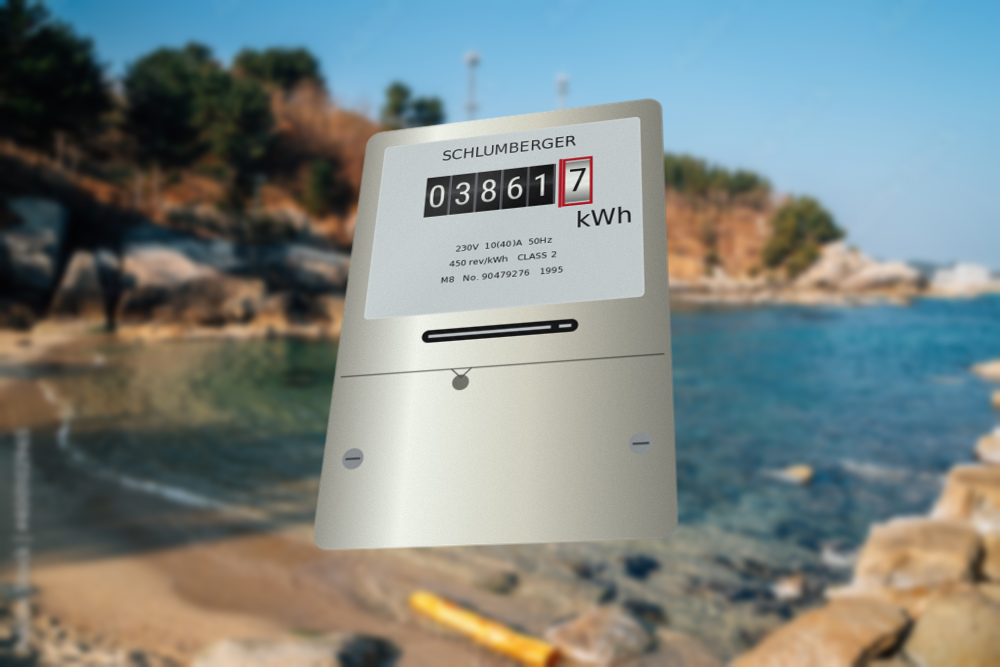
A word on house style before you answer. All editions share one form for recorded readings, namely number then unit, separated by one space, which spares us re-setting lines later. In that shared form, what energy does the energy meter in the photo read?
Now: 3861.7 kWh
